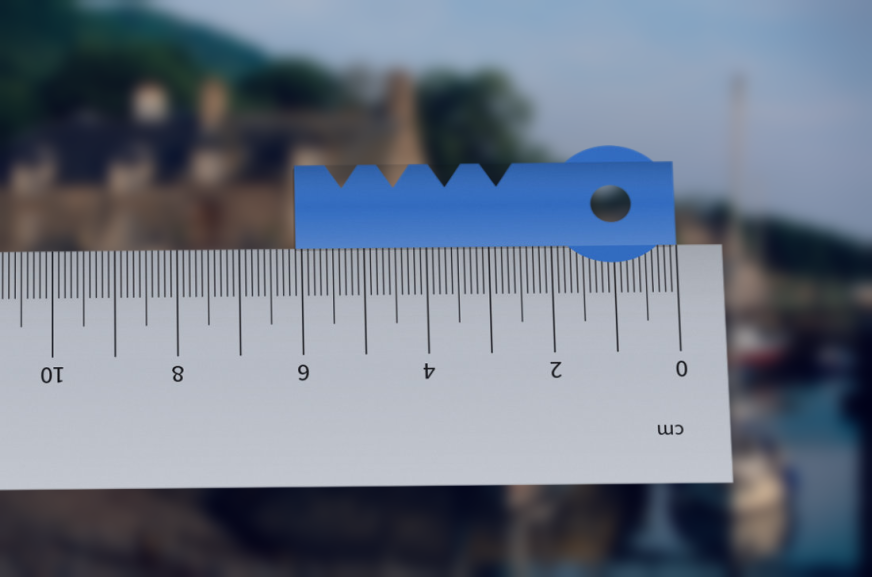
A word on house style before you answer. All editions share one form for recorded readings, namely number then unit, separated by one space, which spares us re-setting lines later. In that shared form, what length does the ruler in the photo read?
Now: 6.1 cm
